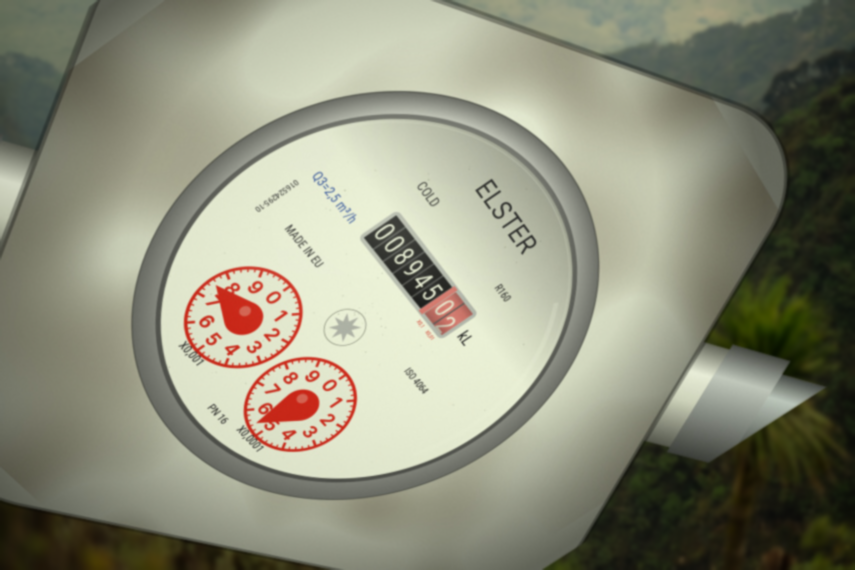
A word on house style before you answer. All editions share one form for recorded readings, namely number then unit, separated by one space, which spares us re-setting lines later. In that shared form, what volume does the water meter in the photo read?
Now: 8945.0175 kL
